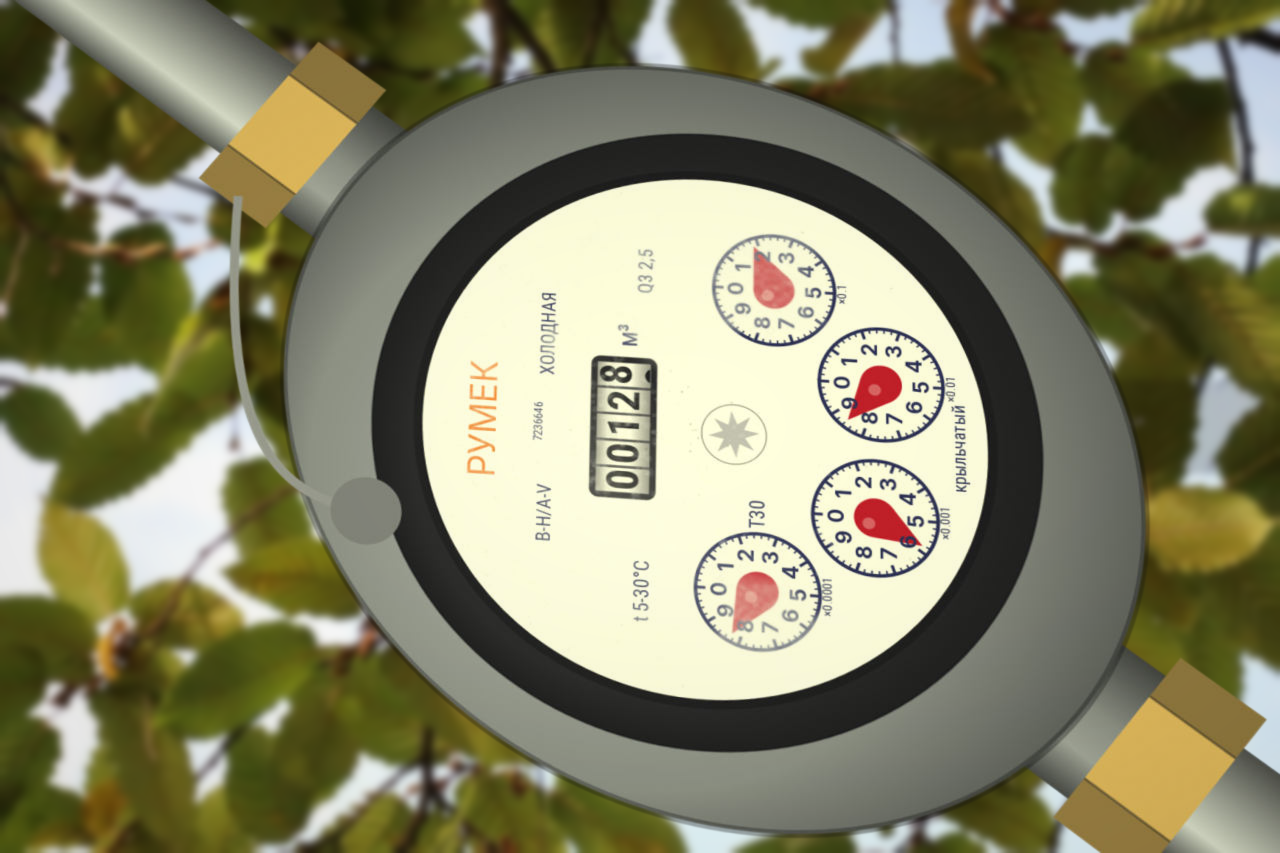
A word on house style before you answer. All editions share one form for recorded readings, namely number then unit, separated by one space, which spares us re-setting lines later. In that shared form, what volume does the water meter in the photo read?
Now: 128.1858 m³
